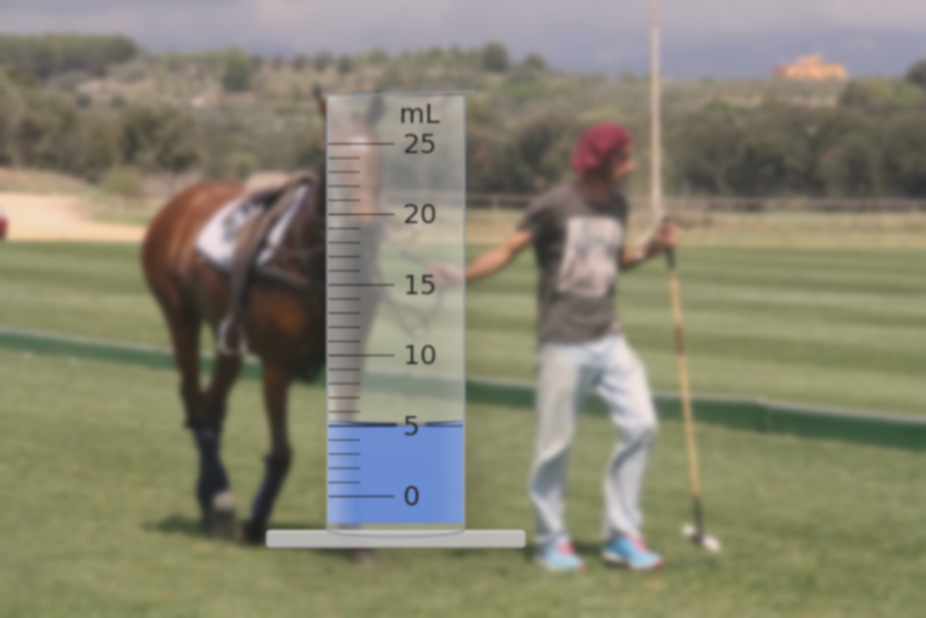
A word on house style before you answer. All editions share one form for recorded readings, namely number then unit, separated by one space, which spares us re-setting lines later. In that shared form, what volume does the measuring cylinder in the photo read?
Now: 5 mL
